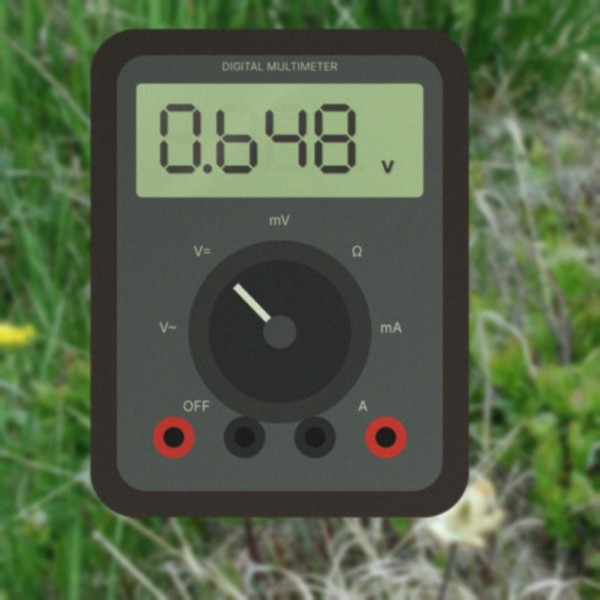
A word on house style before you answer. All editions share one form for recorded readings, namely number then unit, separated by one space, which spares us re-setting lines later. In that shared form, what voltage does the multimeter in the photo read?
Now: 0.648 V
